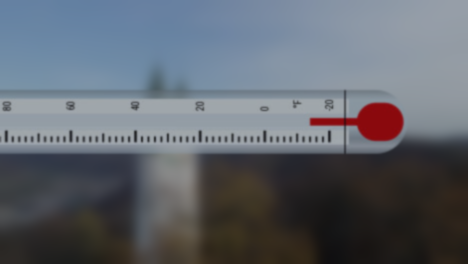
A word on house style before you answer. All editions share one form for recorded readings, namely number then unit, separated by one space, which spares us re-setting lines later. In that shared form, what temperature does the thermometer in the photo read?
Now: -14 °F
